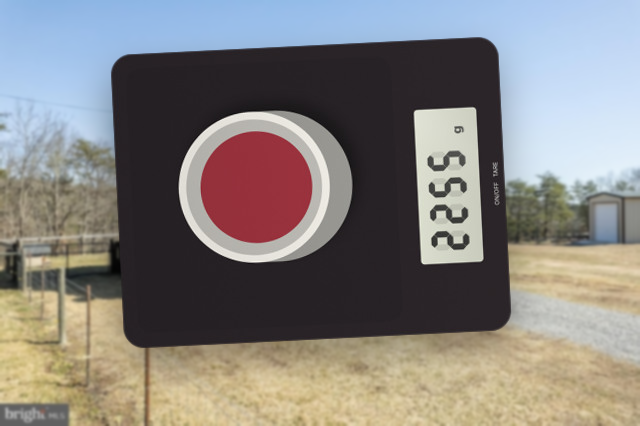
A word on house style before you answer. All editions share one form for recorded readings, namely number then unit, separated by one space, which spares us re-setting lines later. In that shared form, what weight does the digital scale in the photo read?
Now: 2255 g
